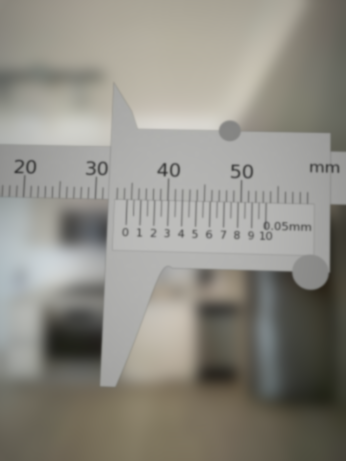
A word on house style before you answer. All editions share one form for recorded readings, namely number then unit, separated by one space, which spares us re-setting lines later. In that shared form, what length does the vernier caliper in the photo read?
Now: 34.4 mm
